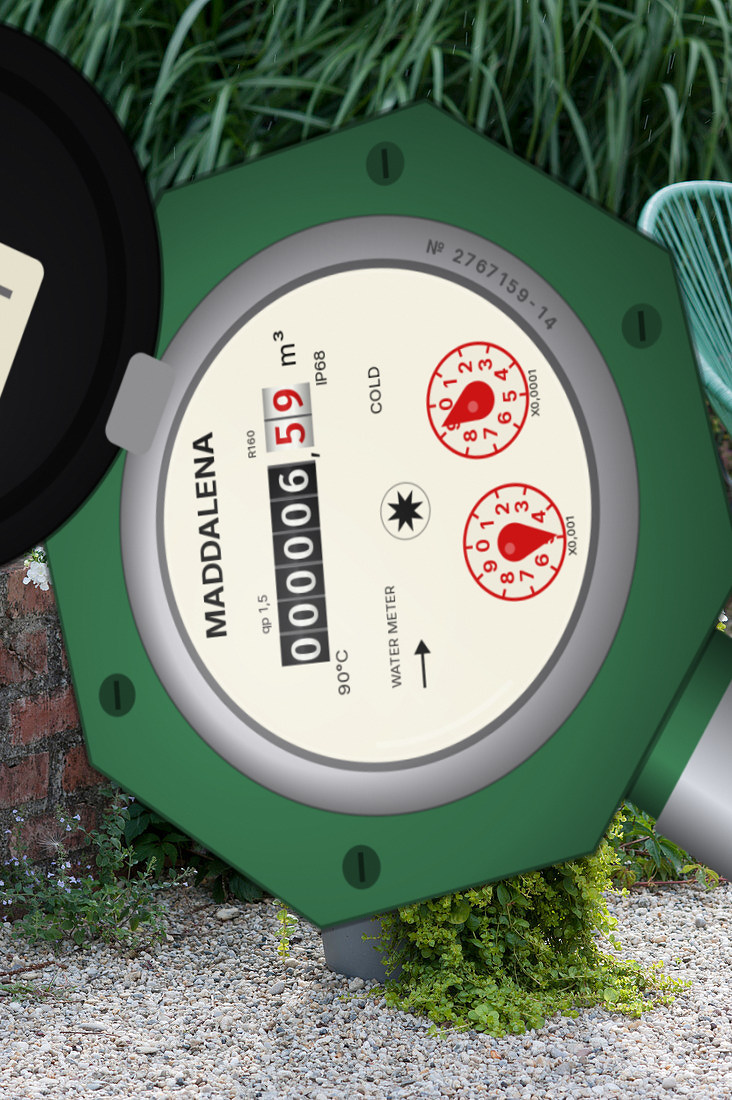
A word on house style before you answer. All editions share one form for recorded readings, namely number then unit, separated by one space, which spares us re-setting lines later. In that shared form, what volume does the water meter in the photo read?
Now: 6.5949 m³
